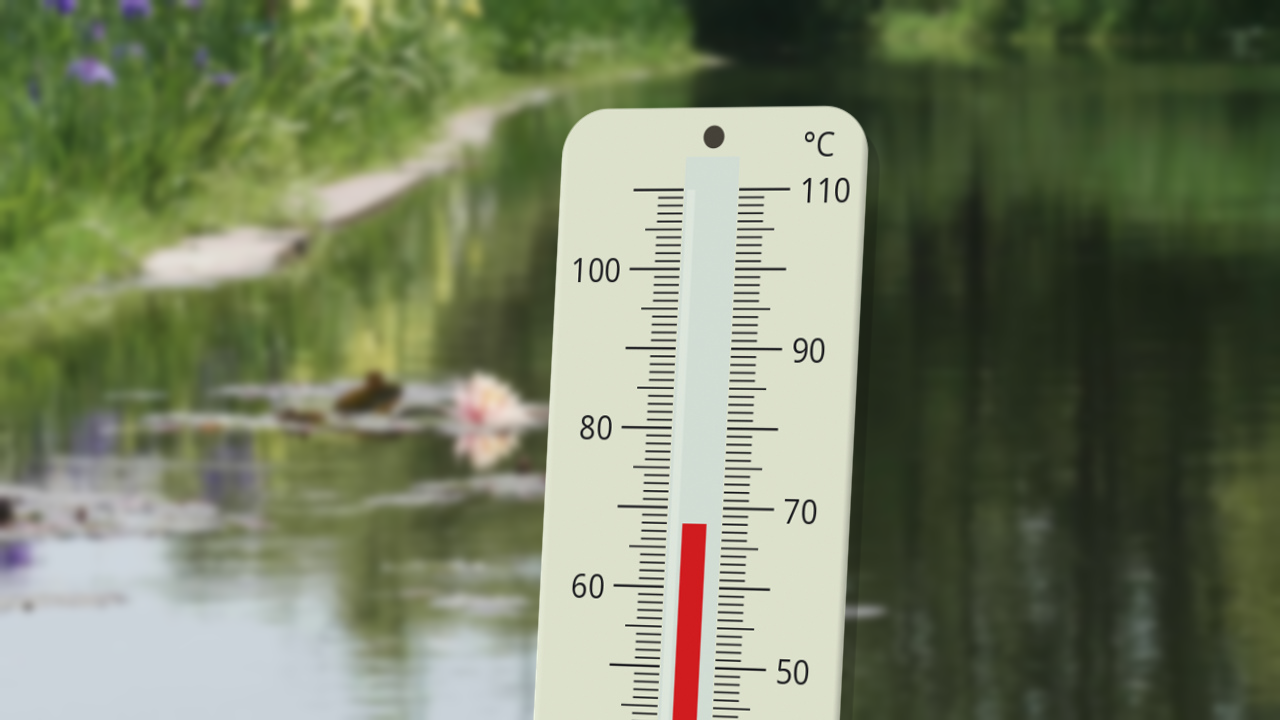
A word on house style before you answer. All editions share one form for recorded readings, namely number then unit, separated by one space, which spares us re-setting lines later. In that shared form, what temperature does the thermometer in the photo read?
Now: 68 °C
